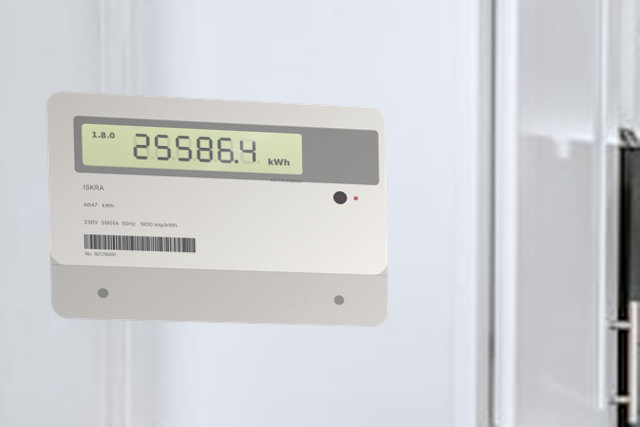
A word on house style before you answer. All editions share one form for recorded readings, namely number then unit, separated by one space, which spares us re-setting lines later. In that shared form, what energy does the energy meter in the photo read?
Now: 25586.4 kWh
